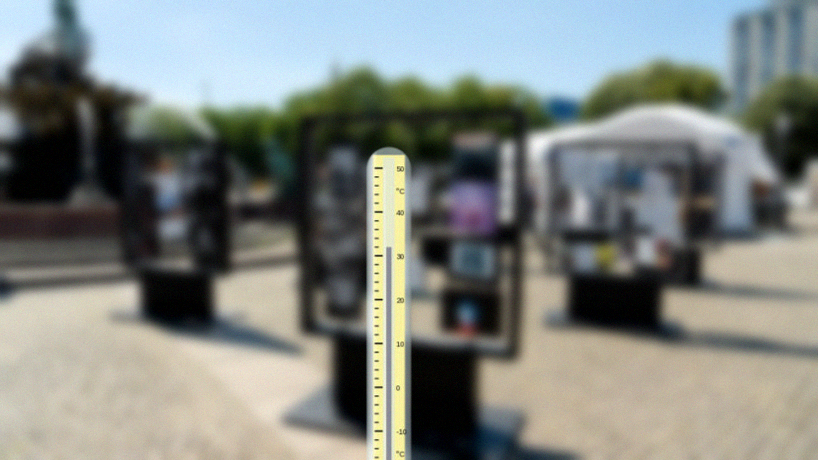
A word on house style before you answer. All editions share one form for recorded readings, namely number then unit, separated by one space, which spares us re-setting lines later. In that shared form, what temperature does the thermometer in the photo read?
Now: 32 °C
